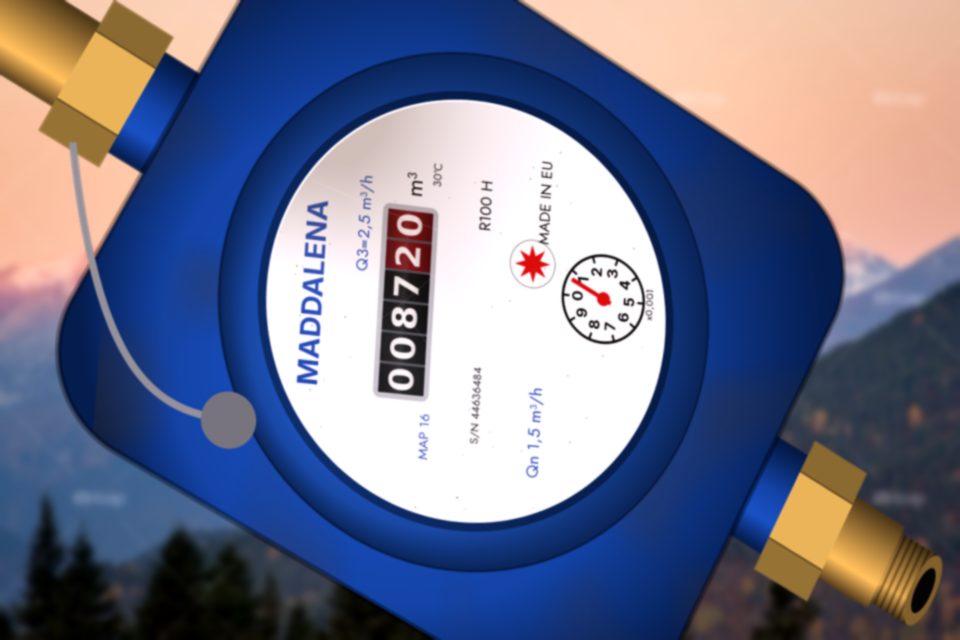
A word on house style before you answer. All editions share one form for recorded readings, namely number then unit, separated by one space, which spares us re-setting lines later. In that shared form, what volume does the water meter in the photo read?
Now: 87.200 m³
